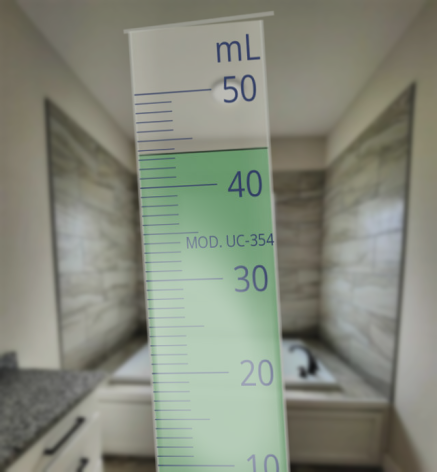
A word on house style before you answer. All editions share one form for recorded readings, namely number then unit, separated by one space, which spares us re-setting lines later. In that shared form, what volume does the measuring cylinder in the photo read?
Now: 43.5 mL
